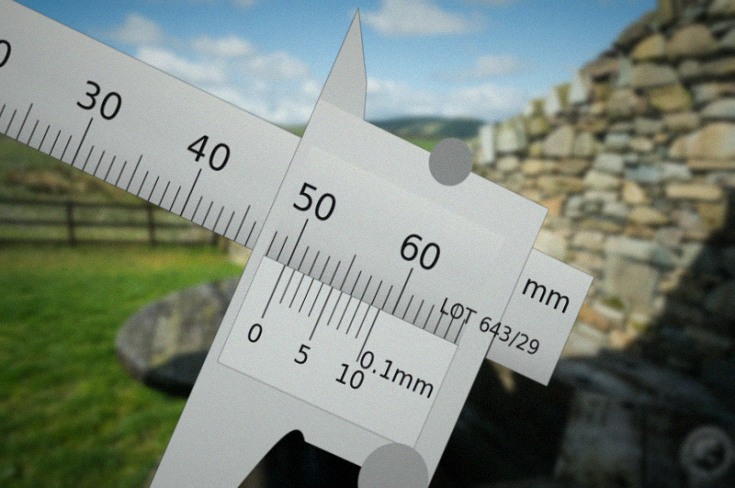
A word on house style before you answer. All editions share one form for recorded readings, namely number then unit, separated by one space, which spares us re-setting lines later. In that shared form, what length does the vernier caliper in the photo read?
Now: 49.8 mm
